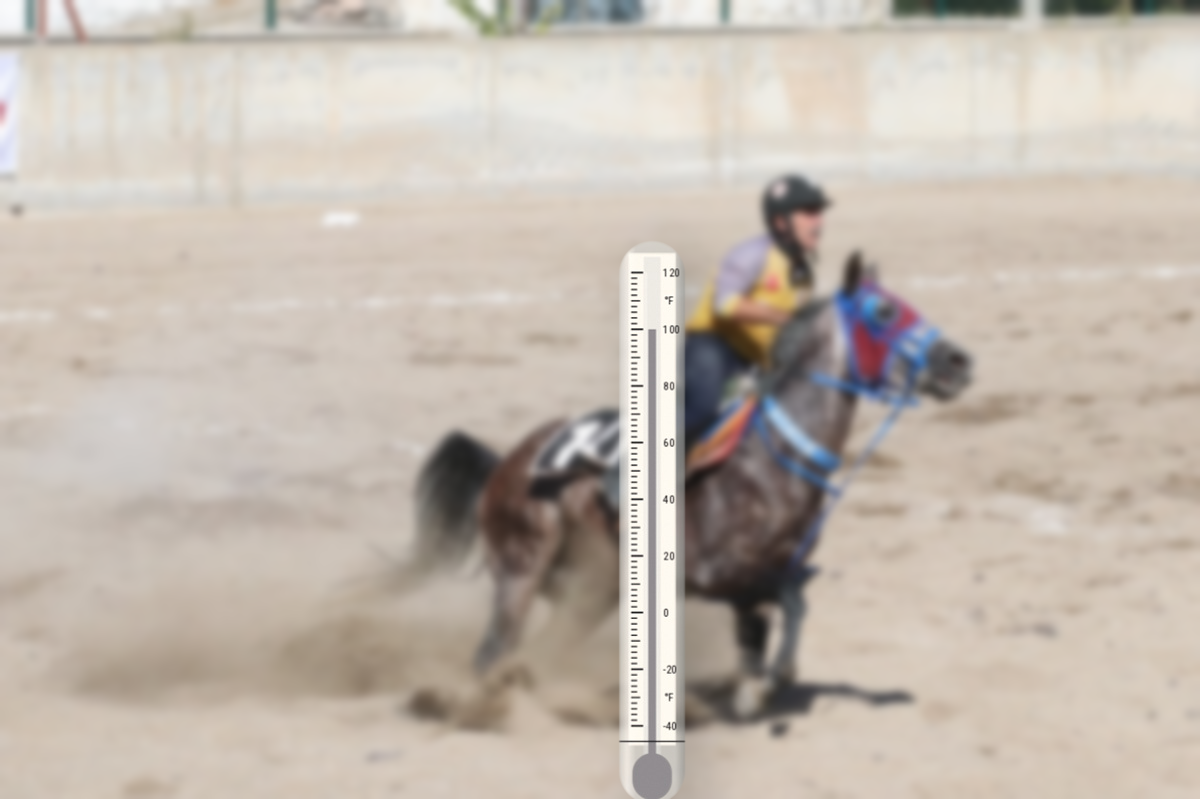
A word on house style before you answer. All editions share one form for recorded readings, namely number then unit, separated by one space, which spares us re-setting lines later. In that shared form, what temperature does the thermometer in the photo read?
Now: 100 °F
